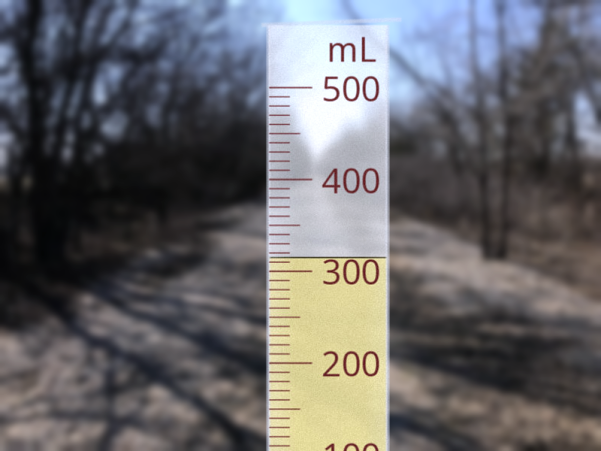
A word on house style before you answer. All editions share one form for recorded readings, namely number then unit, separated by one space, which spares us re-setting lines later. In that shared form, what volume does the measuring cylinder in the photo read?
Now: 315 mL
